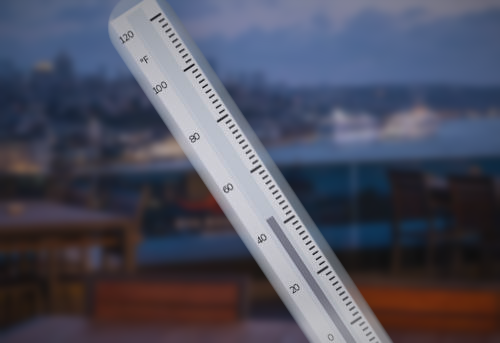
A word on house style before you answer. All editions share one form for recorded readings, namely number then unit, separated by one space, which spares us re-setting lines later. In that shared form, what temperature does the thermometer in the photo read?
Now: 44 °F
